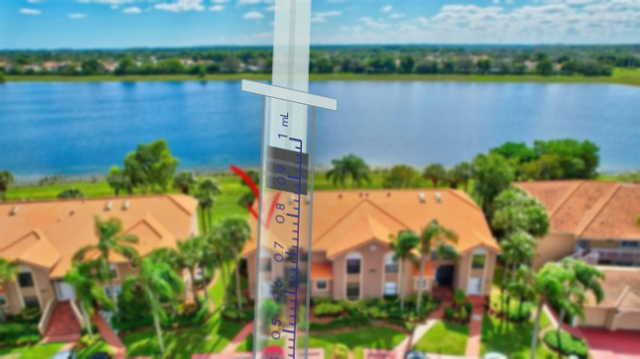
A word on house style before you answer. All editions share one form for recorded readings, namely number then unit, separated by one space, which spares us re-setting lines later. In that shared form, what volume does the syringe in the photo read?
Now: 0.86 mL
